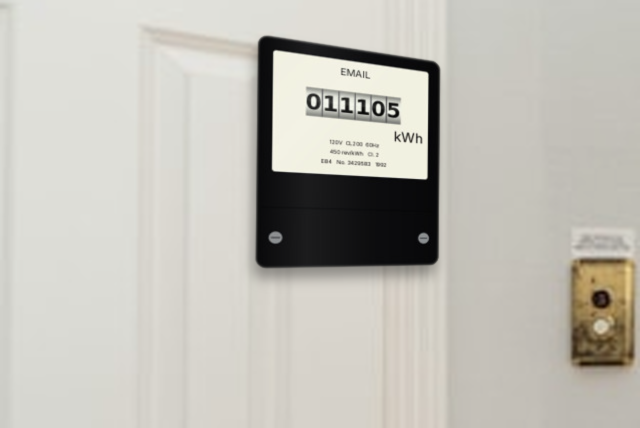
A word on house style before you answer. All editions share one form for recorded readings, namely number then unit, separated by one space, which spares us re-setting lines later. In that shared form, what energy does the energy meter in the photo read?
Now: 11105 kWh
